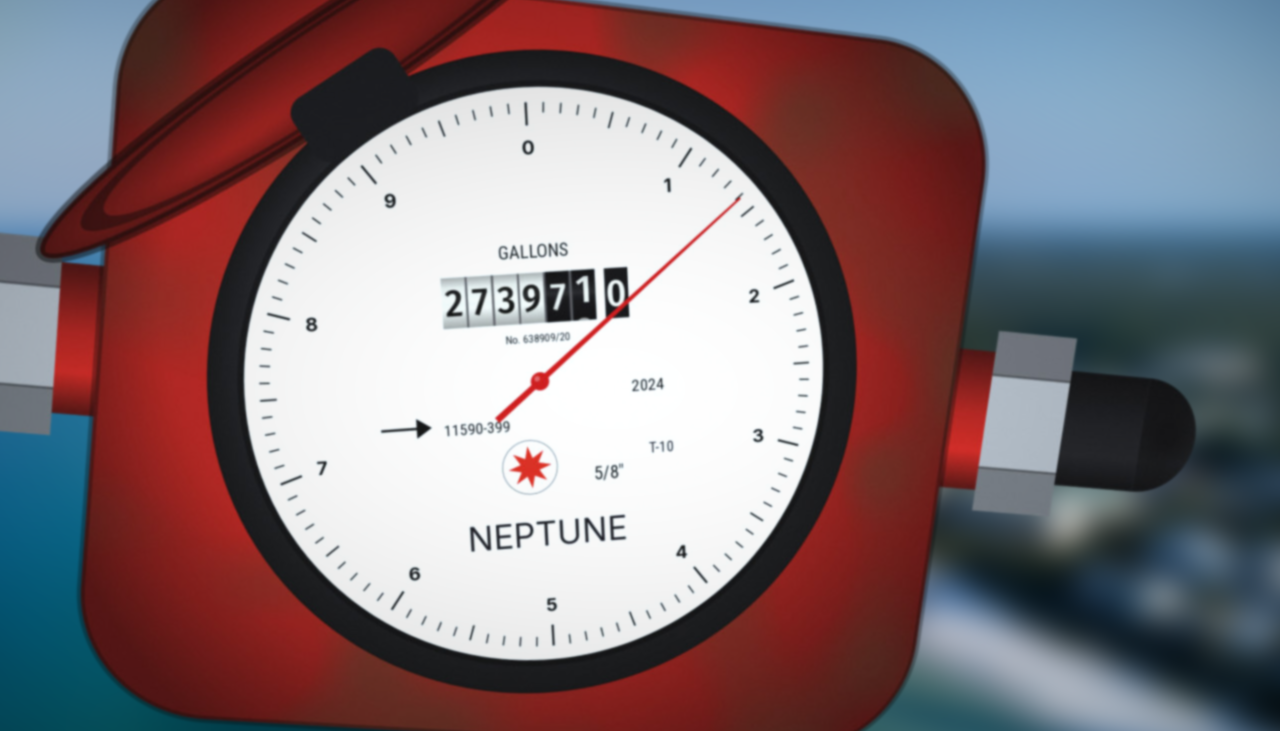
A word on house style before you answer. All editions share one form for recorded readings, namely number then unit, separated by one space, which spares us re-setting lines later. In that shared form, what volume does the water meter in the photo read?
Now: 2739711.4 gal
